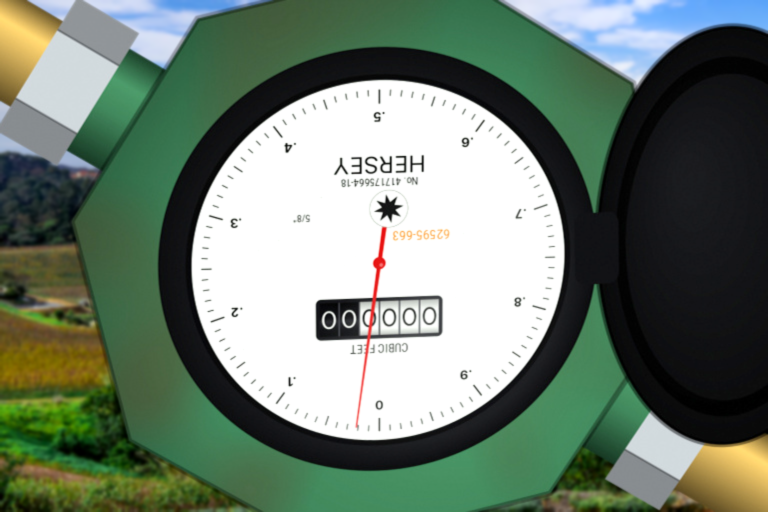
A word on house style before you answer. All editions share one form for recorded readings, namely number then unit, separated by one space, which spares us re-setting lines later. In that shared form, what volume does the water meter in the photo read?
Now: 0.02 ft³
